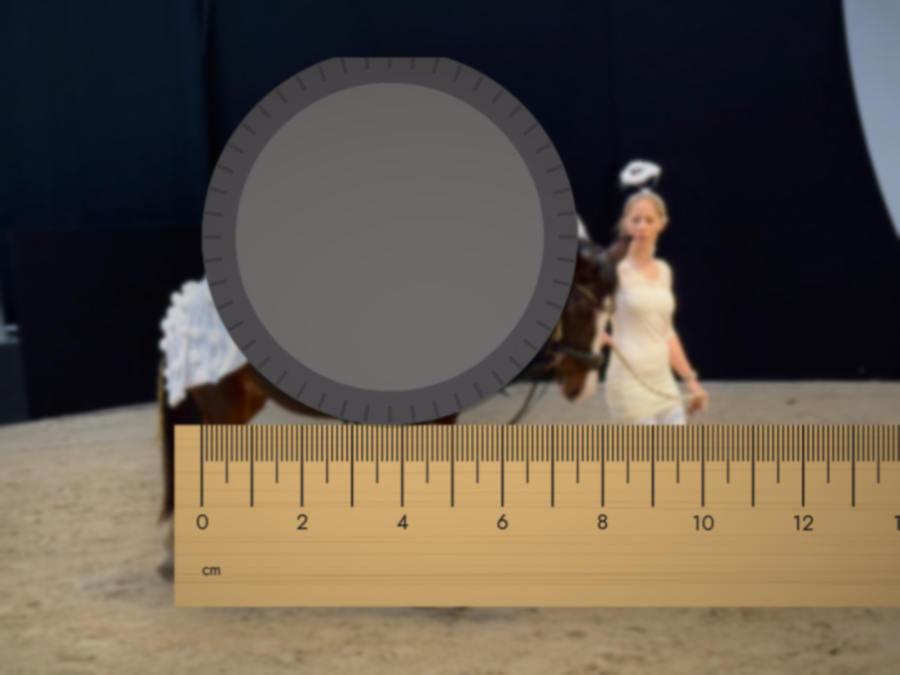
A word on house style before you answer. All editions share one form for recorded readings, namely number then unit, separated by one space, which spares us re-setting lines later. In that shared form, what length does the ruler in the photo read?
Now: 7.5 cm
